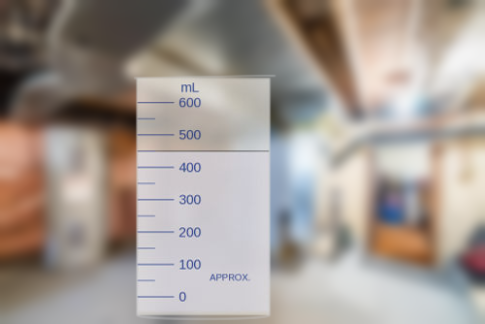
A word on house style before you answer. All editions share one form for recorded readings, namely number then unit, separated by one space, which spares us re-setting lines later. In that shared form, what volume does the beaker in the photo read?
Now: 450 mL
